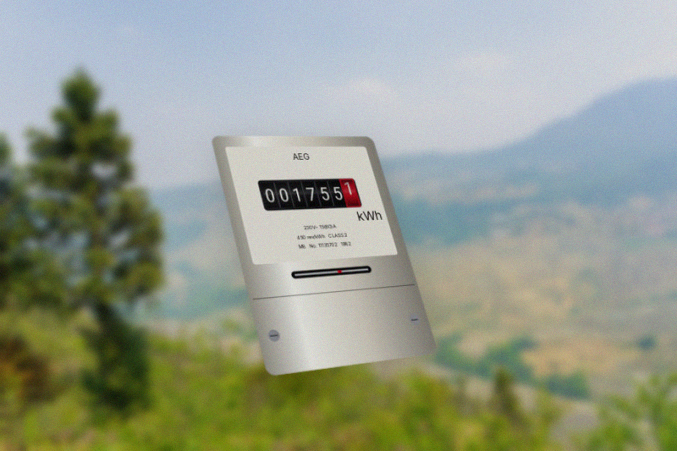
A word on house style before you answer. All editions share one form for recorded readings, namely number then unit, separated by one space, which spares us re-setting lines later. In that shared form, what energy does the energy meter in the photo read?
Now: 1755.1 kWh
